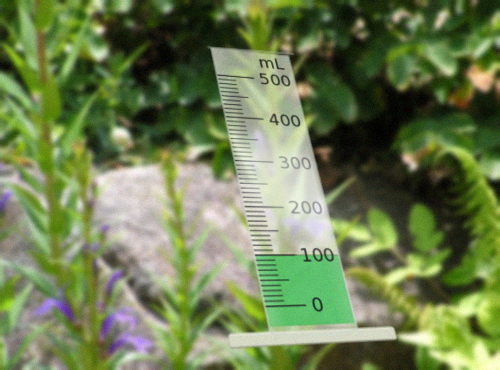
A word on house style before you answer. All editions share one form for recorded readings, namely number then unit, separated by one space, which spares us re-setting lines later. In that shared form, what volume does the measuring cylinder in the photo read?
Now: 100 mL
